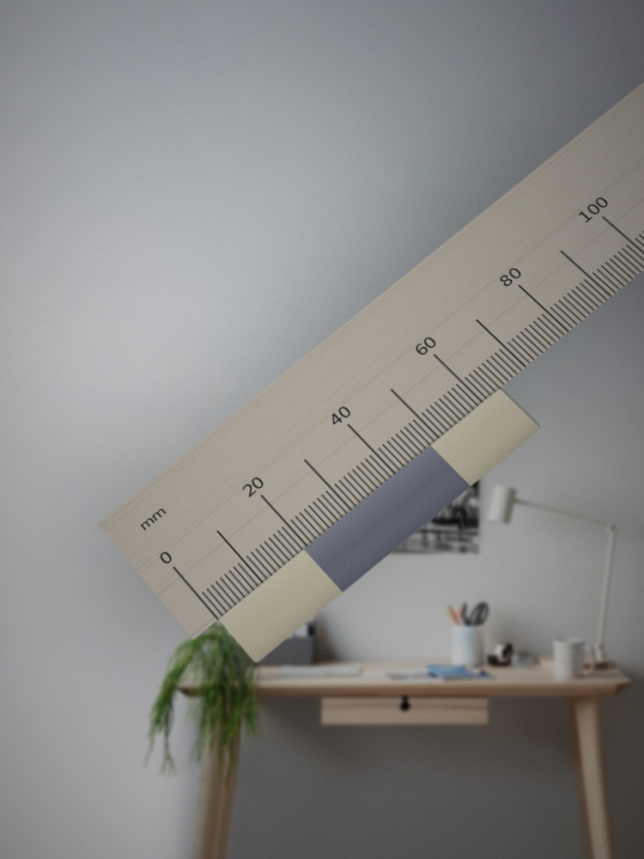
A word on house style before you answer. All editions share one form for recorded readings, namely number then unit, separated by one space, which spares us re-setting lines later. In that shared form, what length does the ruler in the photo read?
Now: 64 mm
